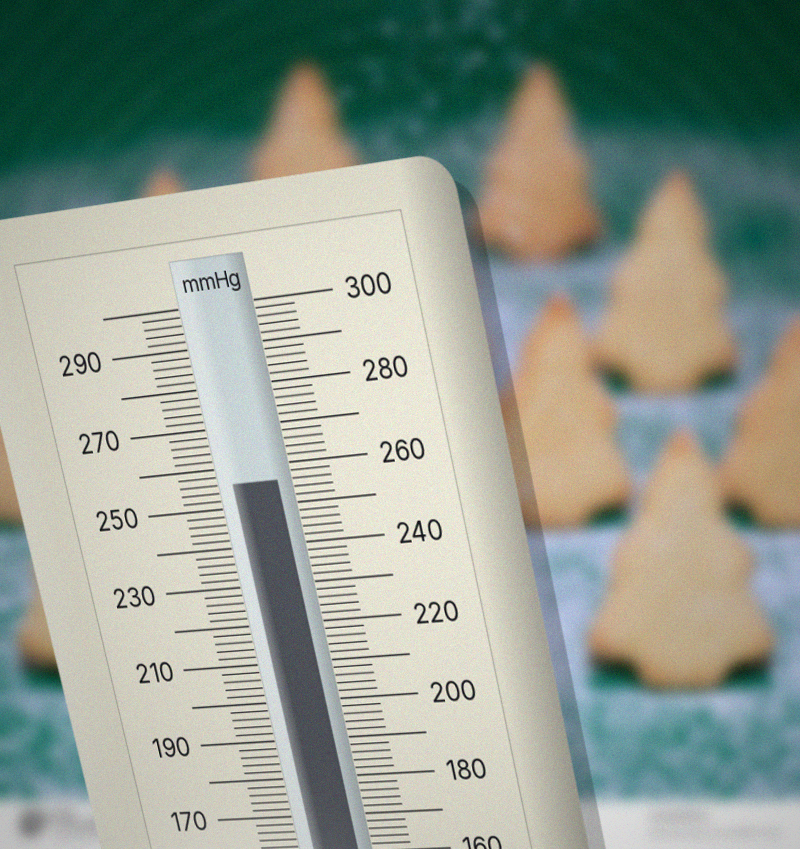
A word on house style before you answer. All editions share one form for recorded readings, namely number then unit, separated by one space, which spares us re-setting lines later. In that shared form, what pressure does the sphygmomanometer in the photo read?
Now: 256 mmHg
